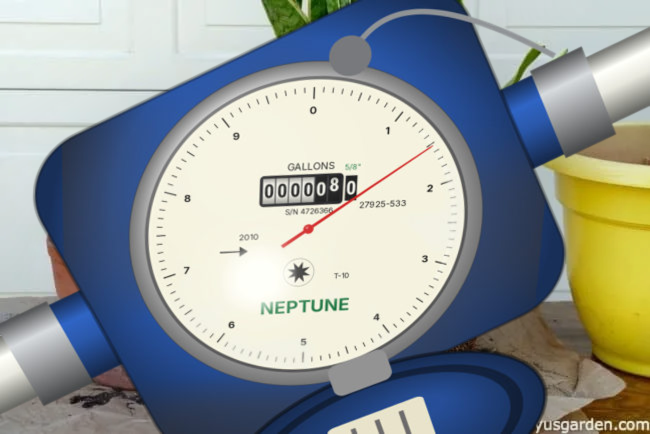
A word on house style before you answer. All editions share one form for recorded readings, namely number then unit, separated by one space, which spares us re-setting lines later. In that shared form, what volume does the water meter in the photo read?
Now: 81.5 gal
